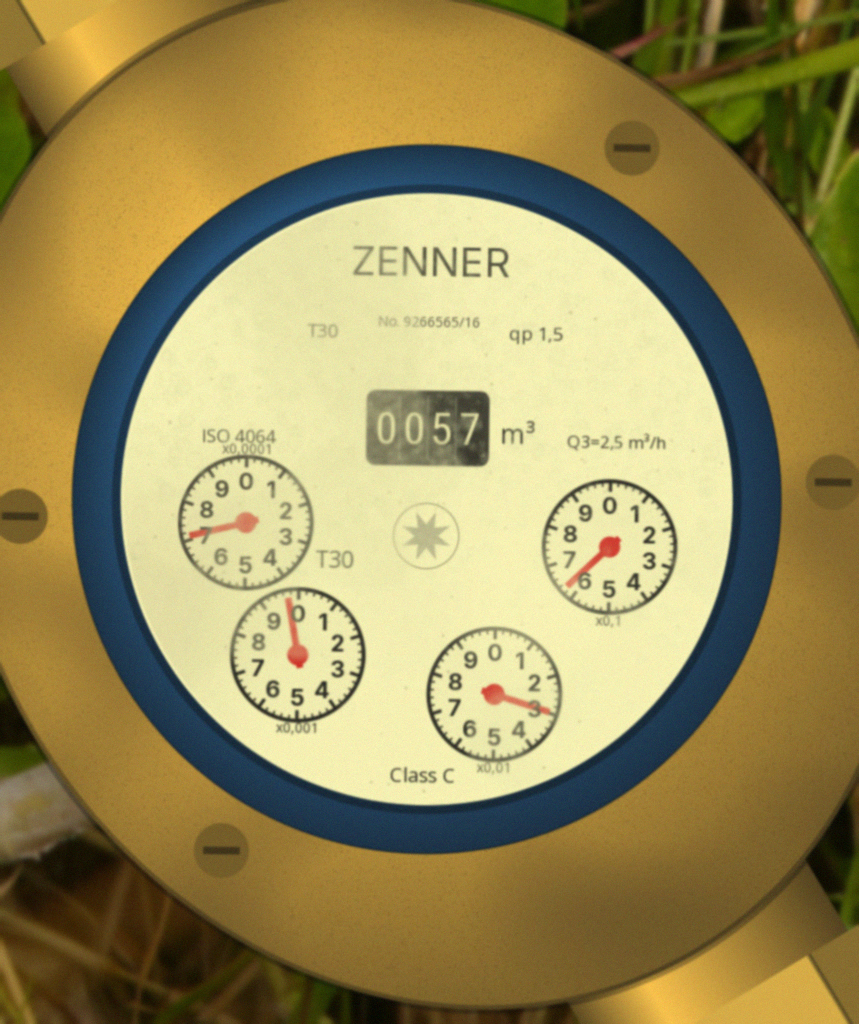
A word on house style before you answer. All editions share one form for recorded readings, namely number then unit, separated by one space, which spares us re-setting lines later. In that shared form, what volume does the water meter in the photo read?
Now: 57.6297 m³
